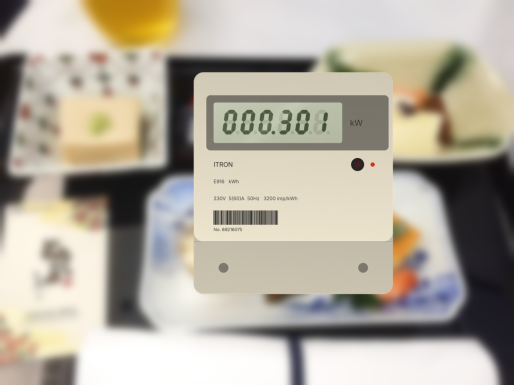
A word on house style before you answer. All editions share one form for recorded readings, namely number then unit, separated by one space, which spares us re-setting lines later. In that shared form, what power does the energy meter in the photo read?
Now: 0.301 kW
